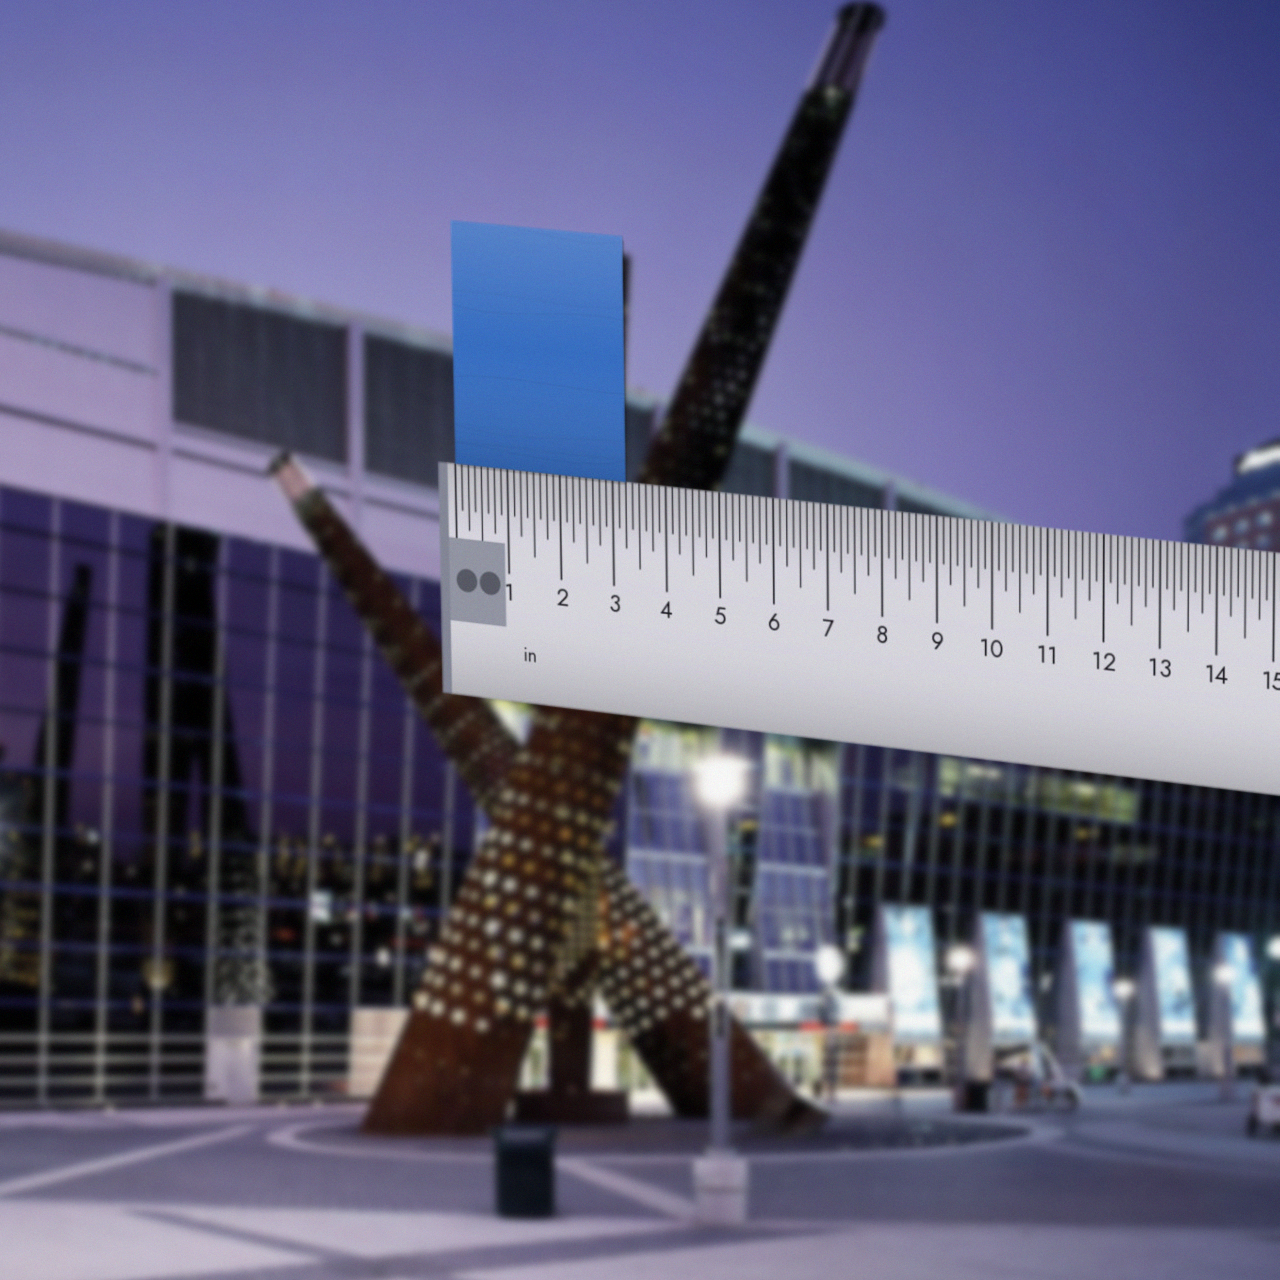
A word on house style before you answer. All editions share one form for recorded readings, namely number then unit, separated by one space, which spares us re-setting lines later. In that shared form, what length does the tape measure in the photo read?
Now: 3.25 in
